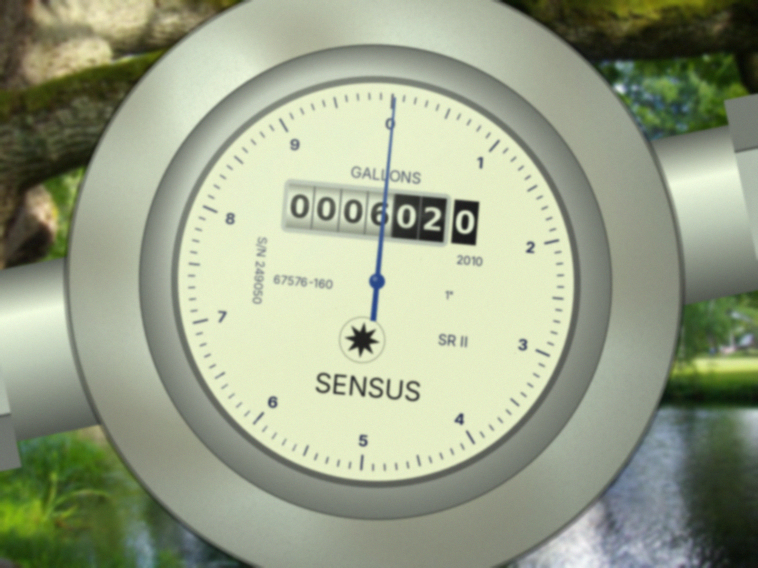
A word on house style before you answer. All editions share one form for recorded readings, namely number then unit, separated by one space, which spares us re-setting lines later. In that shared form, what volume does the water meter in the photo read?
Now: 6020.0 gal
